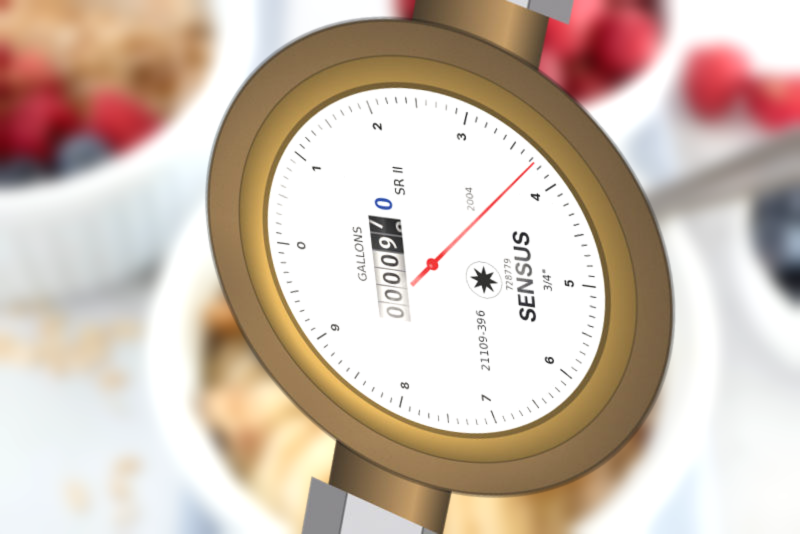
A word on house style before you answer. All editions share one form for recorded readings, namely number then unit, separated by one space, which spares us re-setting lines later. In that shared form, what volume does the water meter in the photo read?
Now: 973.7 gal
